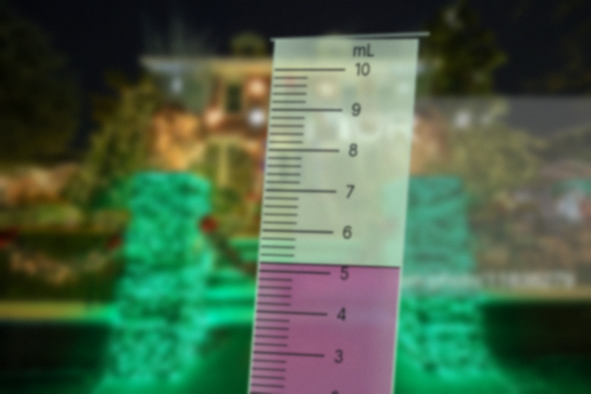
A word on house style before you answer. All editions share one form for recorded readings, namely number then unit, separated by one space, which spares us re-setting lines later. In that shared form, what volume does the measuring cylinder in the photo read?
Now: 5.2 mL
